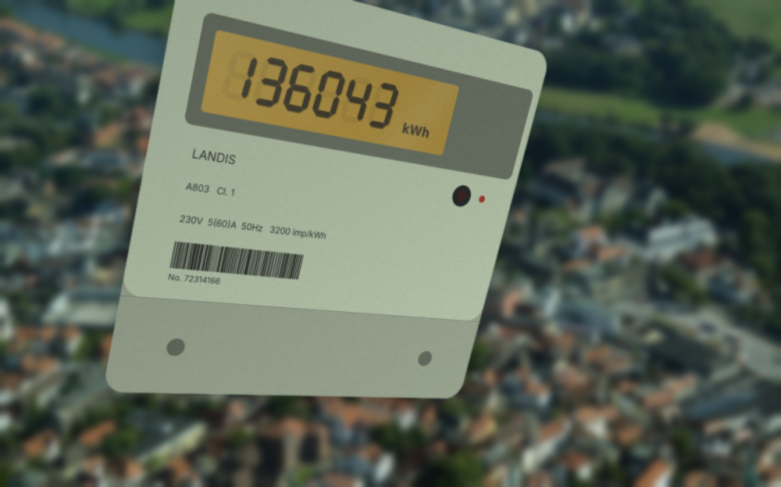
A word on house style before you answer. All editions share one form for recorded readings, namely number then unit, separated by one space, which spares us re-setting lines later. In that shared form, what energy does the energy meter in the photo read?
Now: 136043 kWh
